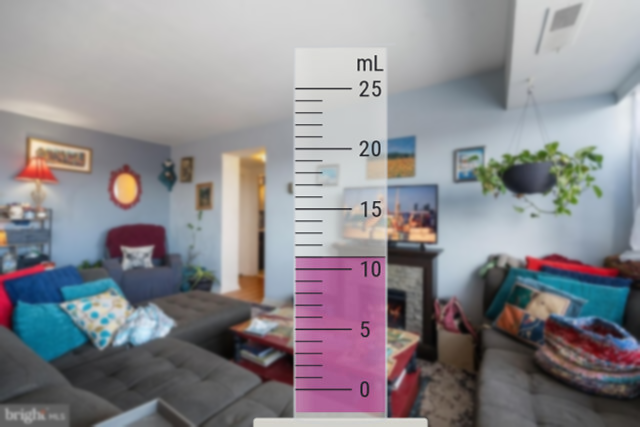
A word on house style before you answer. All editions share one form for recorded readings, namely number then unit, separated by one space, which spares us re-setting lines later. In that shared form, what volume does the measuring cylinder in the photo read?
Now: 11 mL
